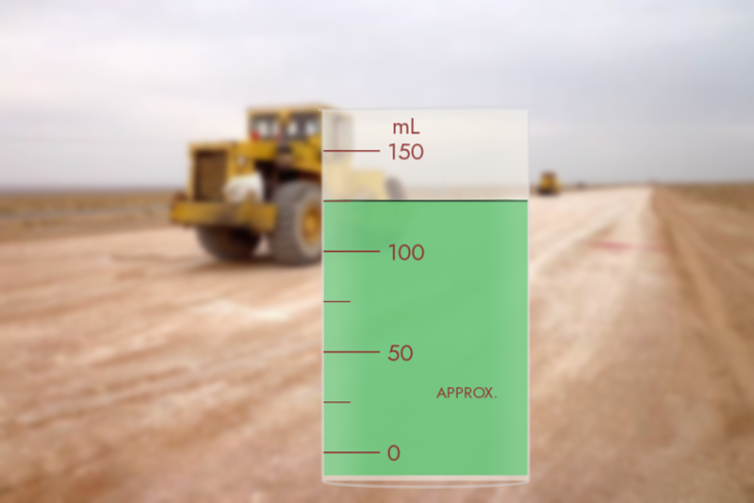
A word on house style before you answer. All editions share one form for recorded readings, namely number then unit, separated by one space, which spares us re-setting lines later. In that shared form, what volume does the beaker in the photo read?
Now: 125 mL
